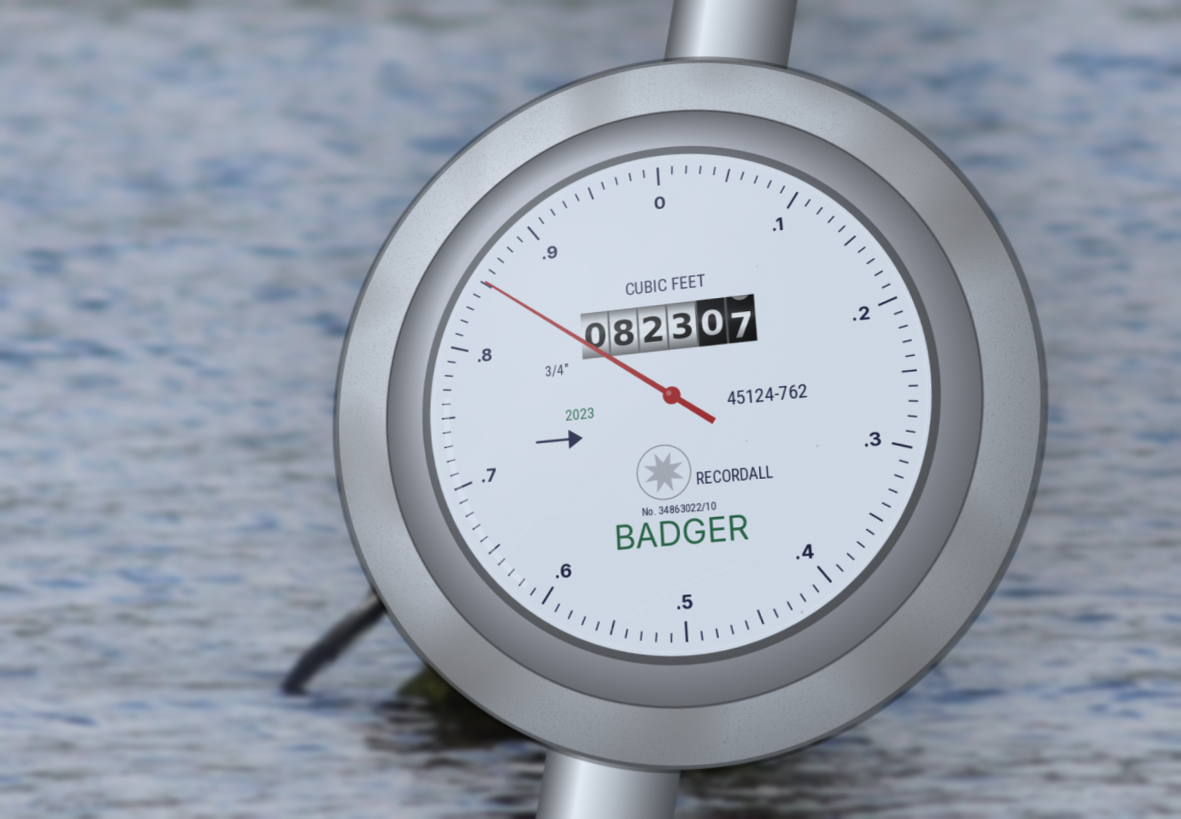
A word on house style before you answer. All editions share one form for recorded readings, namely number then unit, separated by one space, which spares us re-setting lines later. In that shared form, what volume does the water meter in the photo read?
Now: 82306.85 ft³
